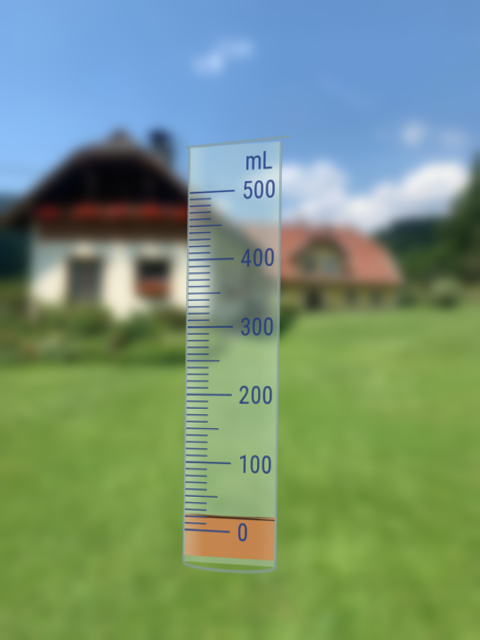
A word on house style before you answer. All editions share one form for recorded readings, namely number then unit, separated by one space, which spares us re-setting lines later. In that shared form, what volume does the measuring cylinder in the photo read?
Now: 20 mL
